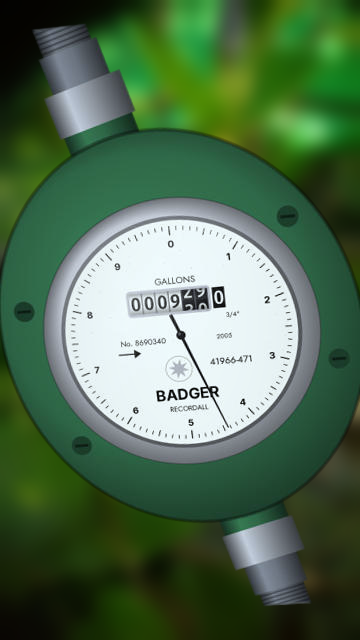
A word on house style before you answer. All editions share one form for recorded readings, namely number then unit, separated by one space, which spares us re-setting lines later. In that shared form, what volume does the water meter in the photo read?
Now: 9294.4 gal
